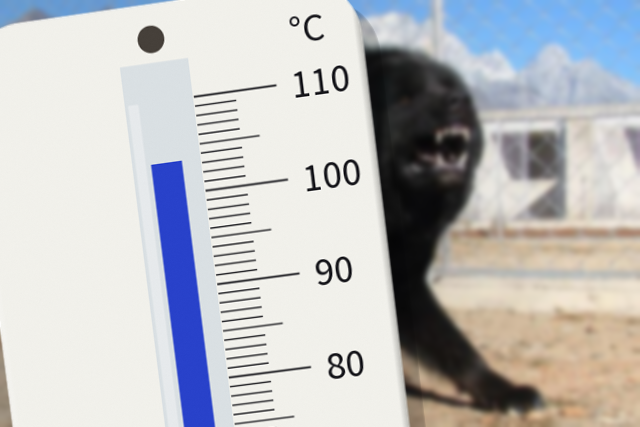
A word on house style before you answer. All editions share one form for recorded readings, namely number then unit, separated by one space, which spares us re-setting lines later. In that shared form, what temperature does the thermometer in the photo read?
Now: 103.5 °C
